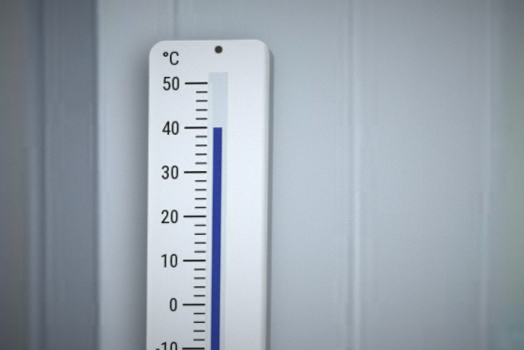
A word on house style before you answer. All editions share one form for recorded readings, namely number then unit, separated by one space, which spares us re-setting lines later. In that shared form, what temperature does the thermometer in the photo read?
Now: 40 °C
